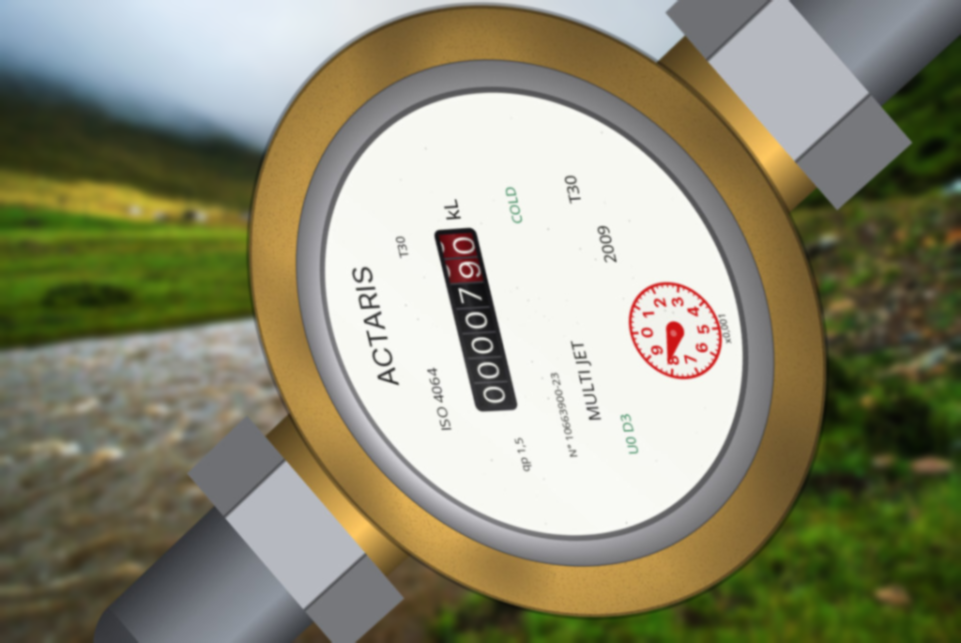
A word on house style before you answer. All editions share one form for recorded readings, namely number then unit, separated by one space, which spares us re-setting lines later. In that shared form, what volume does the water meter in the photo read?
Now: 7.898 kL
